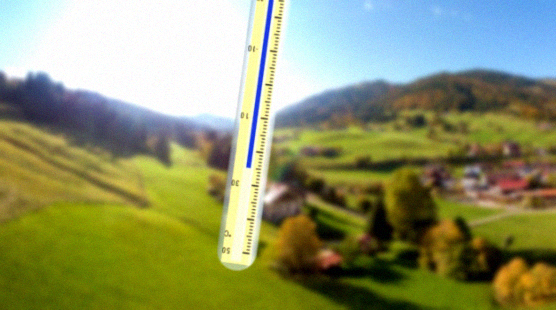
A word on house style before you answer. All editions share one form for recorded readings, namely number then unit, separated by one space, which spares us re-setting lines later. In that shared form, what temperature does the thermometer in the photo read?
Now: 25 °C
